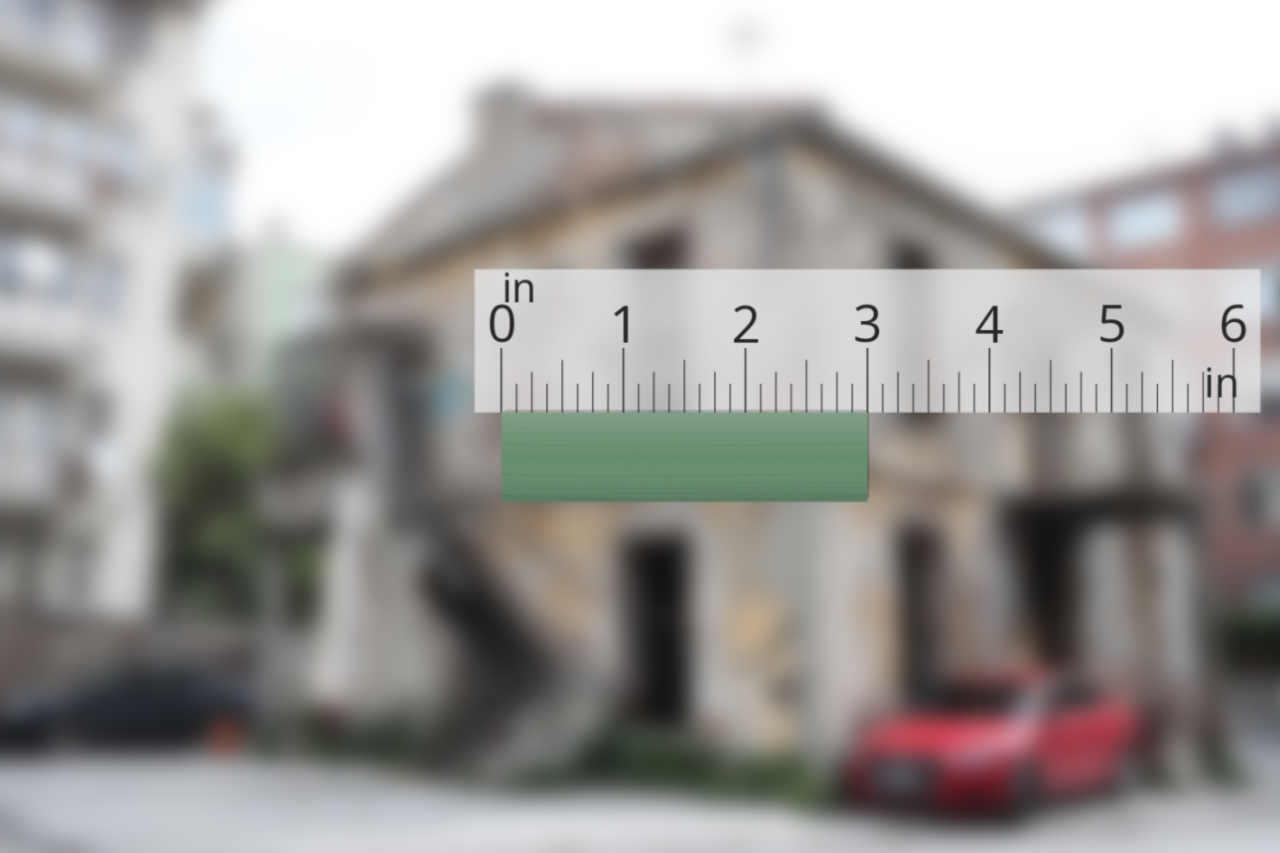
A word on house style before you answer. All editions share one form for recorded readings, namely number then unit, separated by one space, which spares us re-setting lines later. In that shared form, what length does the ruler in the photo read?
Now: 3 in
